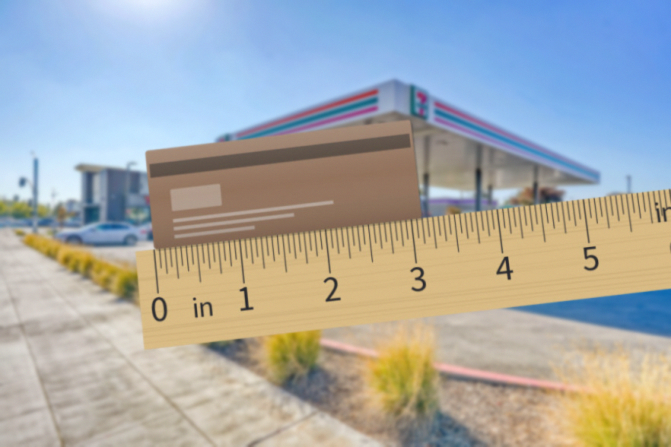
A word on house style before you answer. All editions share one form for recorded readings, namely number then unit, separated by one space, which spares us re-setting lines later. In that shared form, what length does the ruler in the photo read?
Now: 3.125 in
